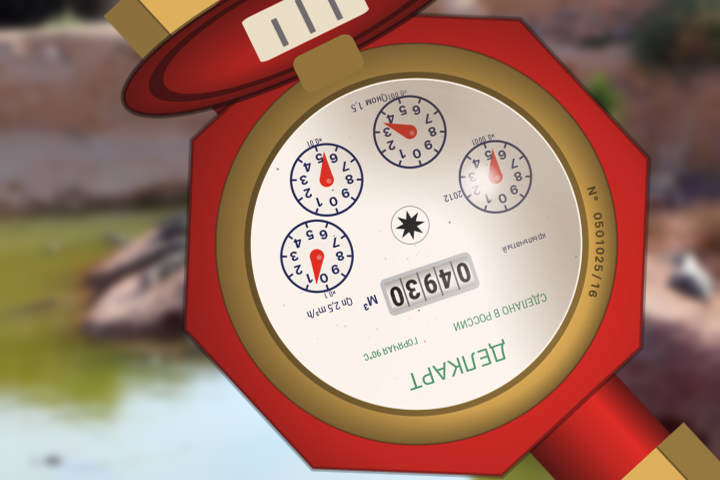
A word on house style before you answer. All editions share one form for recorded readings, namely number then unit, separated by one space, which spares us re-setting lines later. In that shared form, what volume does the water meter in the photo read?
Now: 4930.0535 m³
